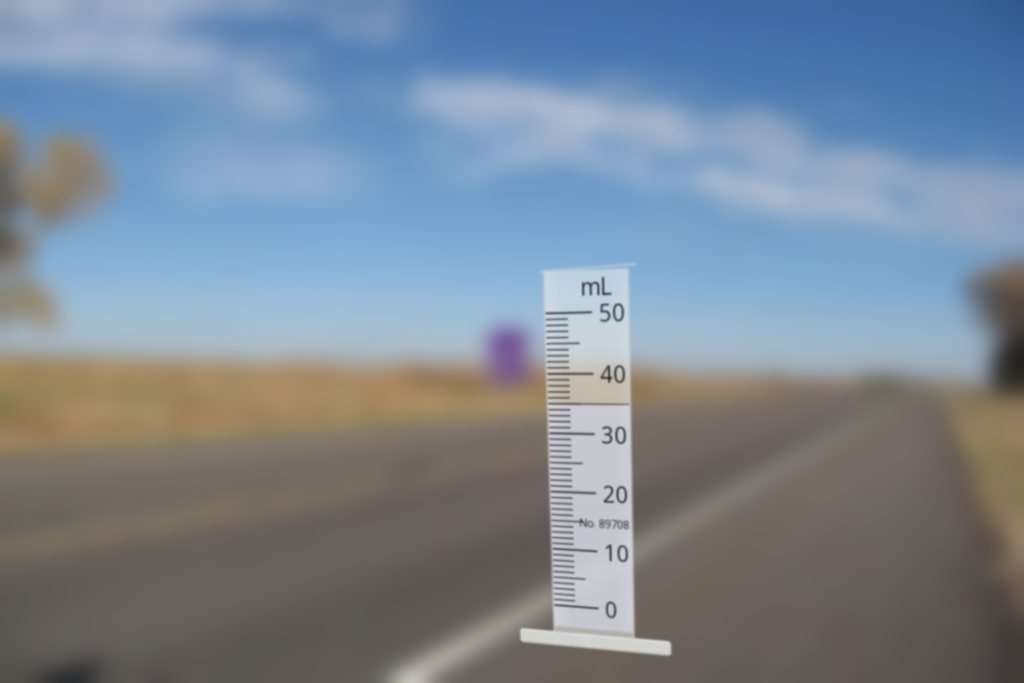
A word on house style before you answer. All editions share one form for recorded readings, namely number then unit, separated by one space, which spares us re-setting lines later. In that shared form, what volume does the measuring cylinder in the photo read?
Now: 35 mL
